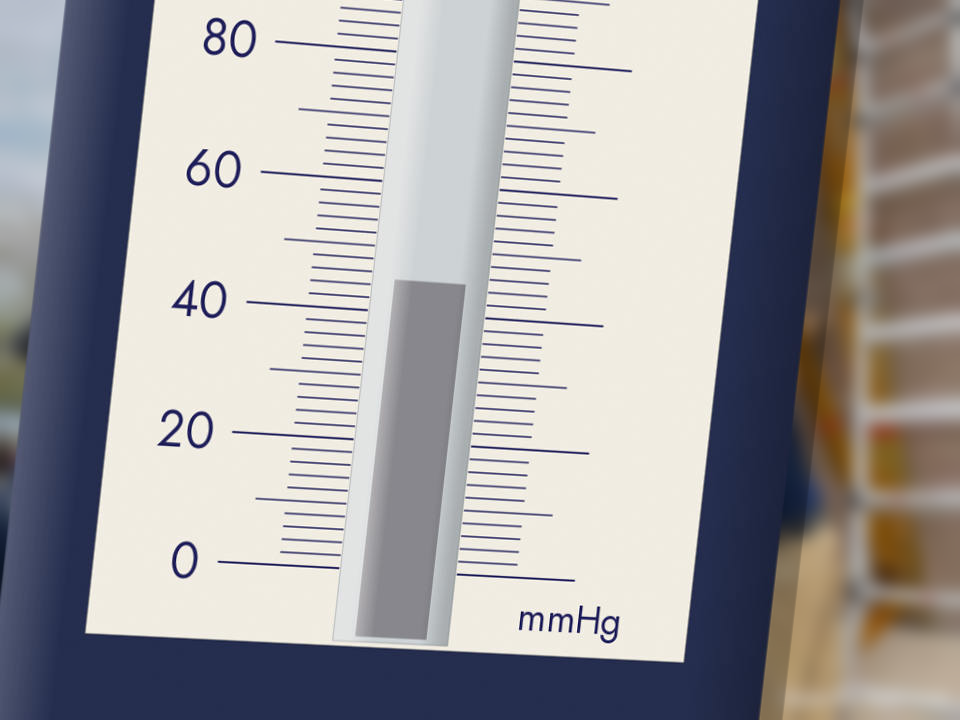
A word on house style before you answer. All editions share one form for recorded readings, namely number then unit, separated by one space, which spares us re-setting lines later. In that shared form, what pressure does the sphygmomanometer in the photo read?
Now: 45 mmHg
